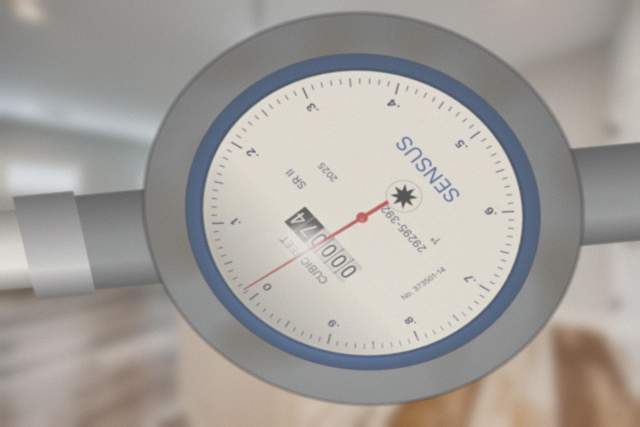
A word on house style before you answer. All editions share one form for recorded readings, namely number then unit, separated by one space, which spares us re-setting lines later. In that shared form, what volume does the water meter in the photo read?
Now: 74.01 ft³
